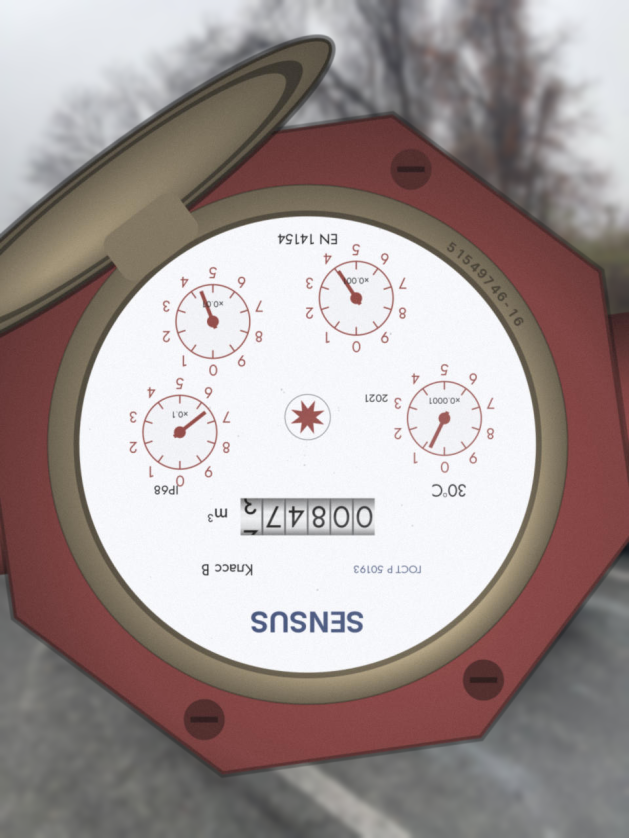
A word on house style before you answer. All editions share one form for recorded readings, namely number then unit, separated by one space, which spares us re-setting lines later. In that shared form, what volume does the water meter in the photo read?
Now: 8472.6440 m³
